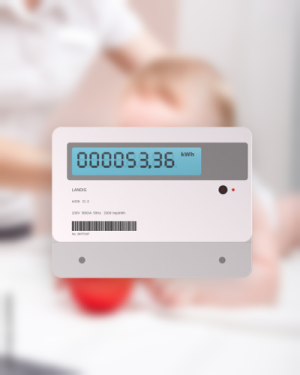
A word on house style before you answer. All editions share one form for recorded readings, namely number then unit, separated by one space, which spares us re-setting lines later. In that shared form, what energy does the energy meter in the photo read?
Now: 53.36 kWh
